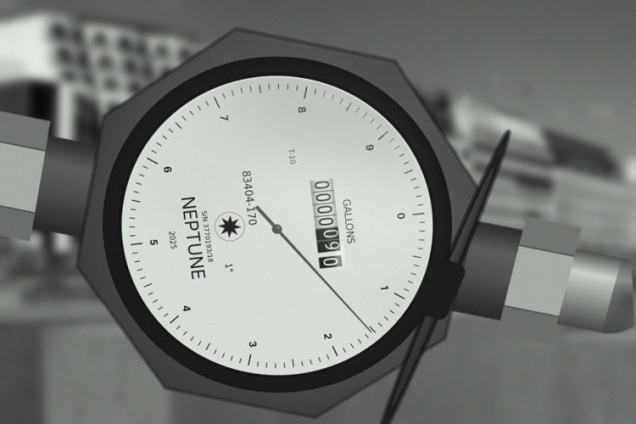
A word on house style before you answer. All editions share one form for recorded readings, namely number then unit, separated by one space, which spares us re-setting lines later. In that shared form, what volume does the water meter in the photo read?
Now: 91.5 gal
